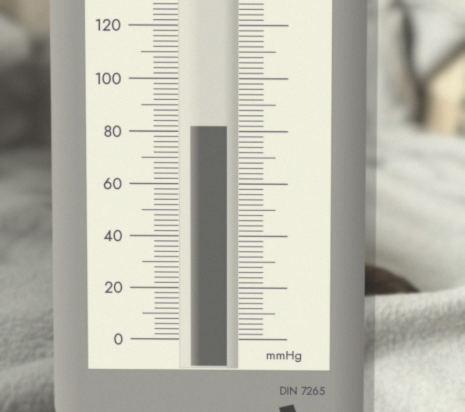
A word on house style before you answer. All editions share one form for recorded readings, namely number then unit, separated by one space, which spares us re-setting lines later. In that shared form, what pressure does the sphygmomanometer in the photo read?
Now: 82 mmHg
